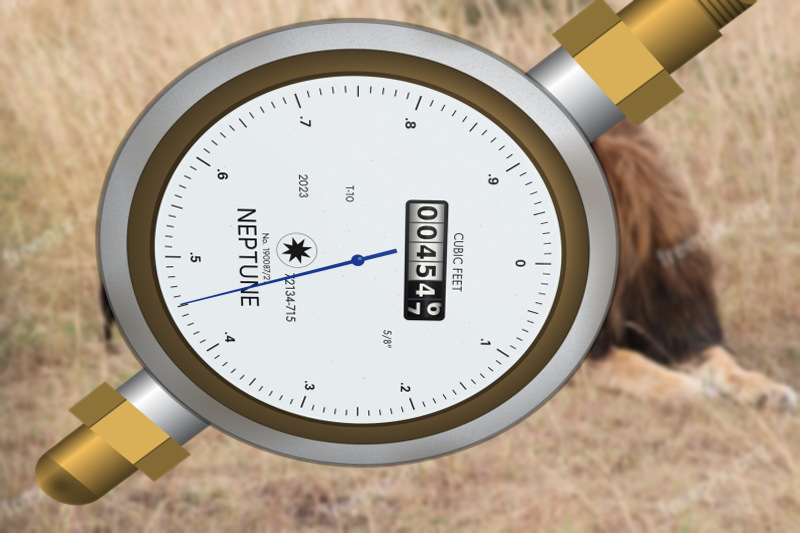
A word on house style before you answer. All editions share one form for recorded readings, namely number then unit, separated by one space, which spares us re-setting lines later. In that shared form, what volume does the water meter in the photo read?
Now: 4546.45 ft³
